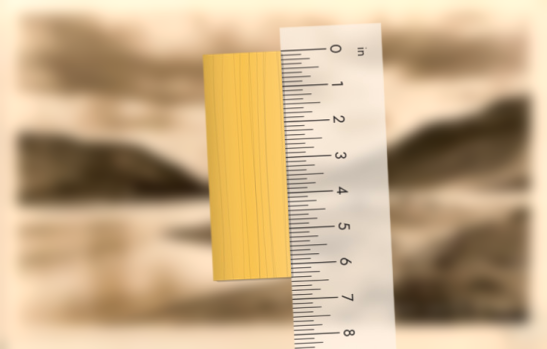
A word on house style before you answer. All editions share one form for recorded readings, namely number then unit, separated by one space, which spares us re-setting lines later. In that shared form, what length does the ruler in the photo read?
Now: 6.375 in
